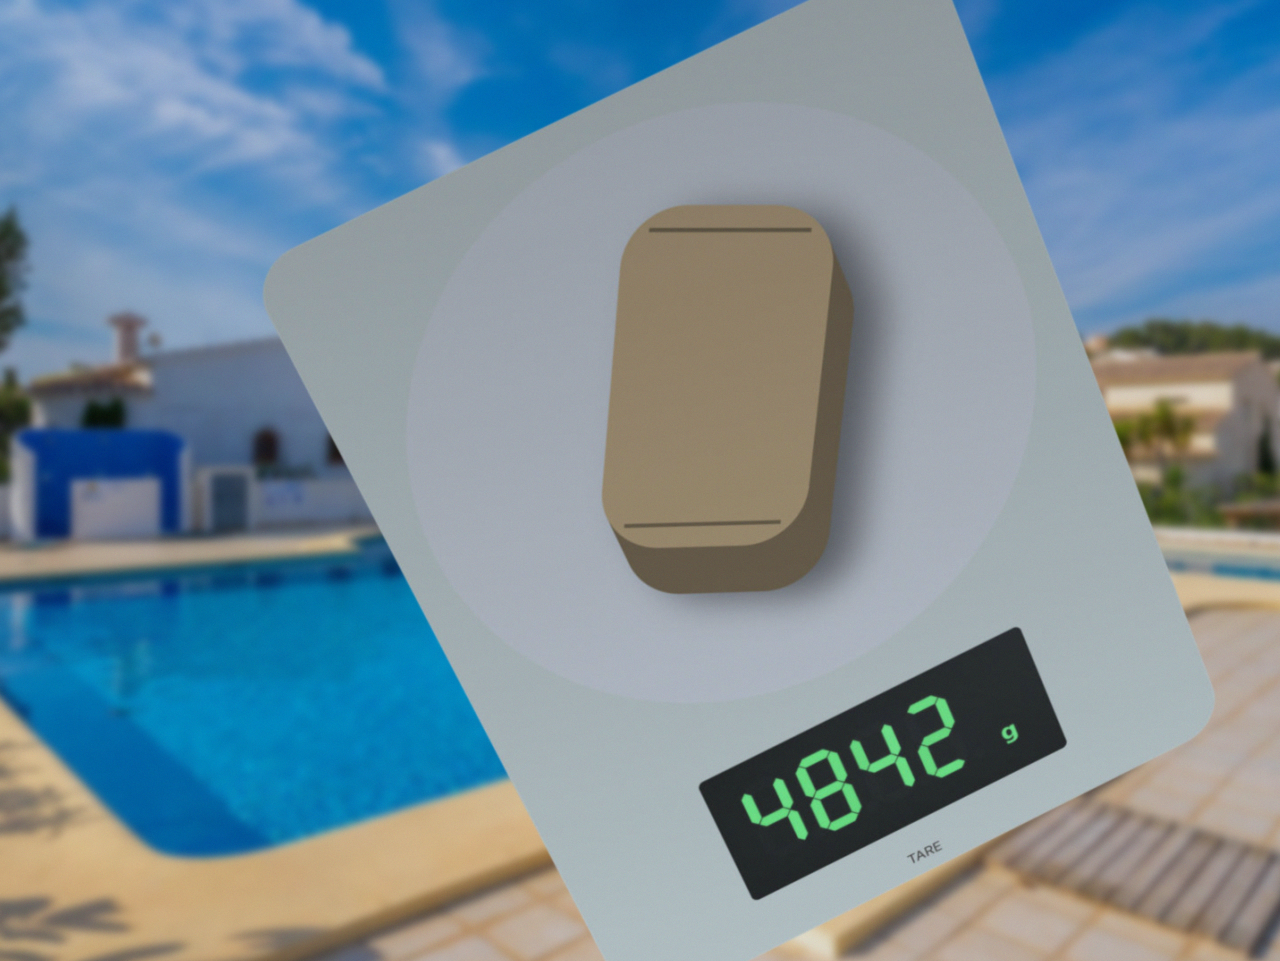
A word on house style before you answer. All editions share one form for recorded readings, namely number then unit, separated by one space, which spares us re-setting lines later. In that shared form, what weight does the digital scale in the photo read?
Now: 4842 g
